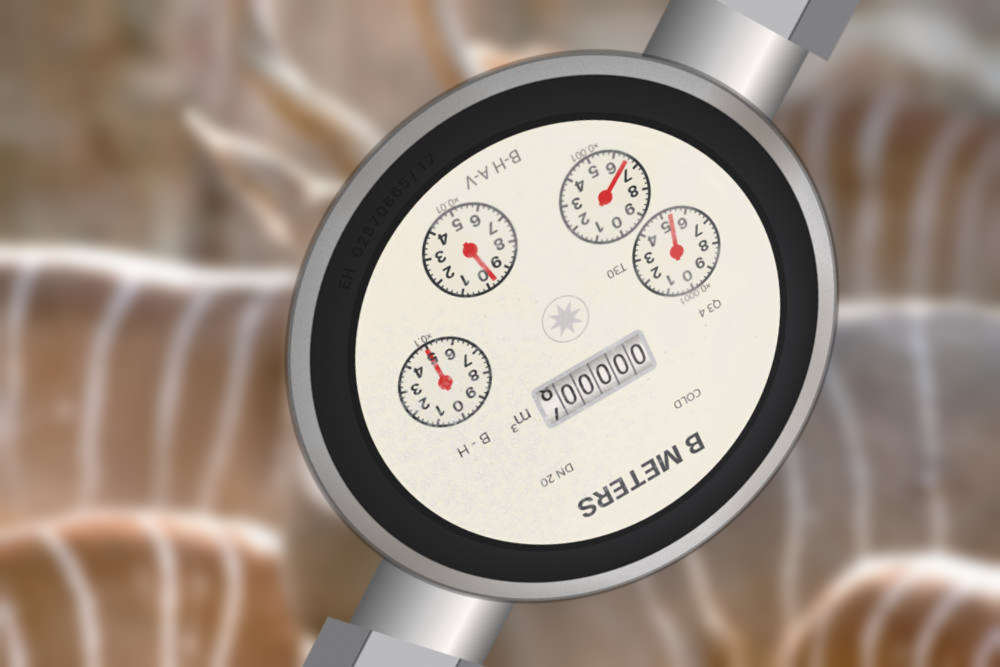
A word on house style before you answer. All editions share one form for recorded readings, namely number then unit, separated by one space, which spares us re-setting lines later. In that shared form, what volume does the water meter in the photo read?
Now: 7.4965 m³
